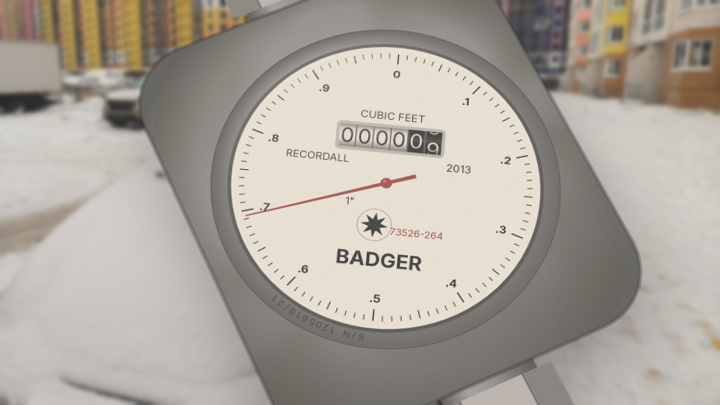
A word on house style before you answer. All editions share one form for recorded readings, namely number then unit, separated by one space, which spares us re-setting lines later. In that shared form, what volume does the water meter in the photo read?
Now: 8.69 ft³
